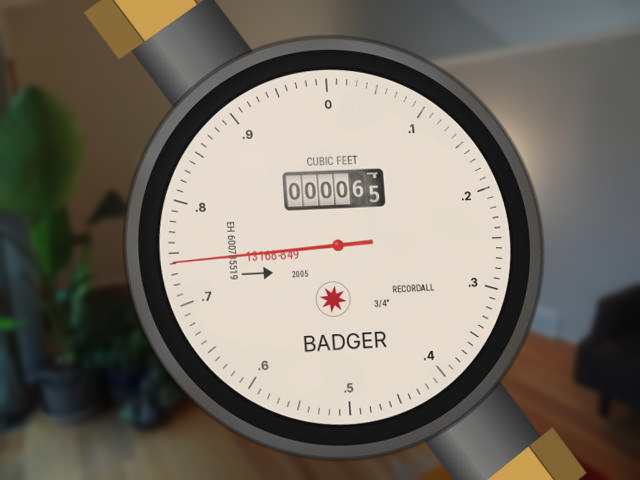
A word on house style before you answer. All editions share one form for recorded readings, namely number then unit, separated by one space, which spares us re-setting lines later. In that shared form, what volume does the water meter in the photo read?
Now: 64.74 ft³
